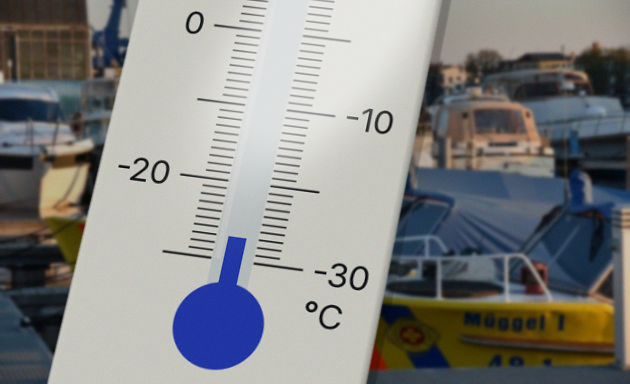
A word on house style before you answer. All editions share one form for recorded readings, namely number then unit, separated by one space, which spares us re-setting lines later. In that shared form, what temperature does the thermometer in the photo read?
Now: -27 °C
